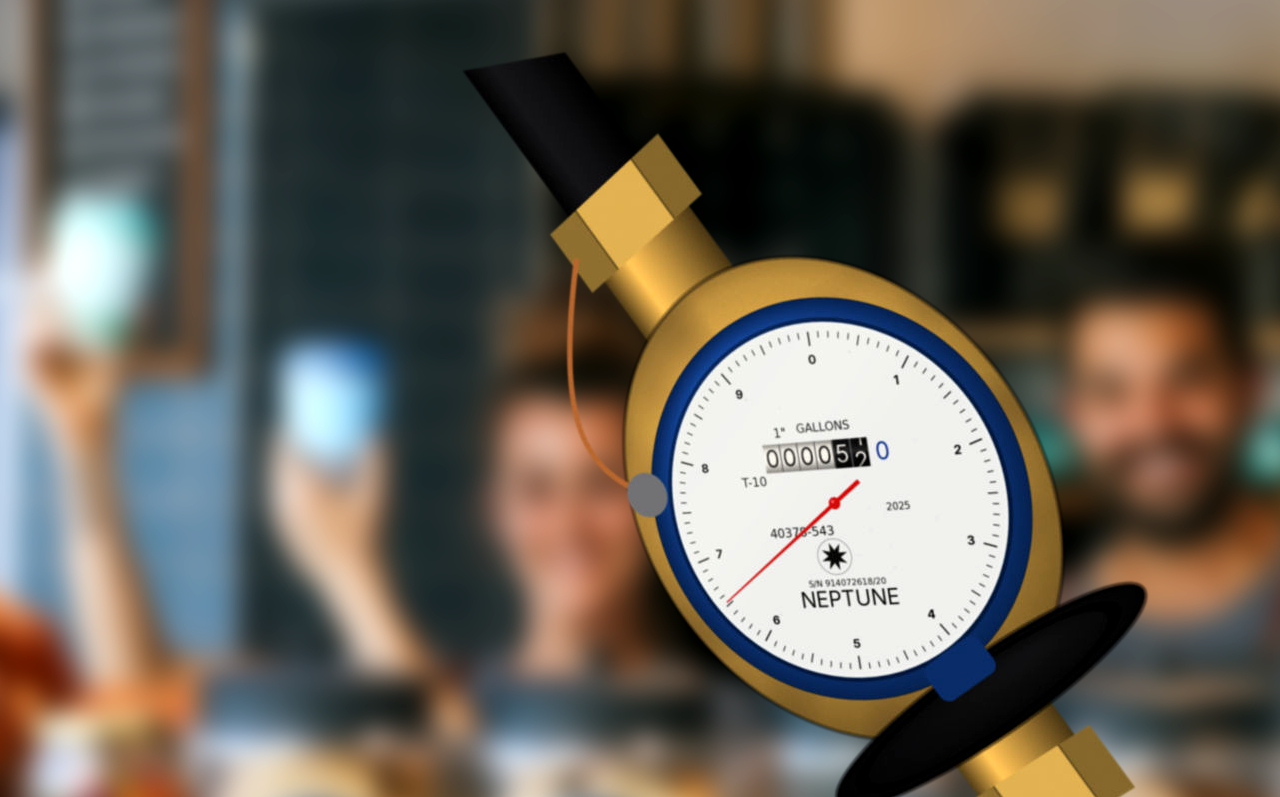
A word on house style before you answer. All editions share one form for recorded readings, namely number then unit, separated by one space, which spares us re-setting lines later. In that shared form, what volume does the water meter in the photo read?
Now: 516.5 gal
